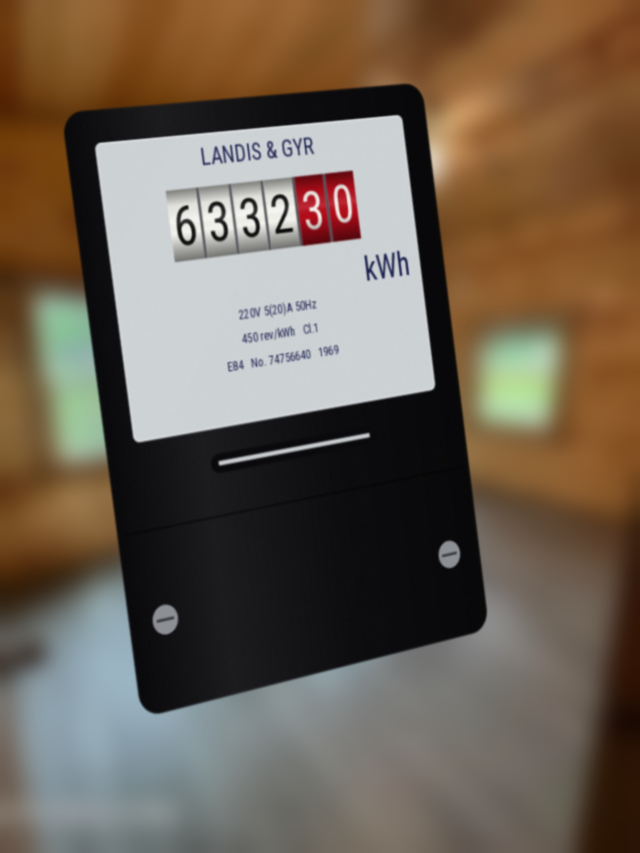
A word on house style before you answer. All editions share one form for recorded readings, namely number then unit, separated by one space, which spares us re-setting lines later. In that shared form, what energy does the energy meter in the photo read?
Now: 6332.30 kWh
